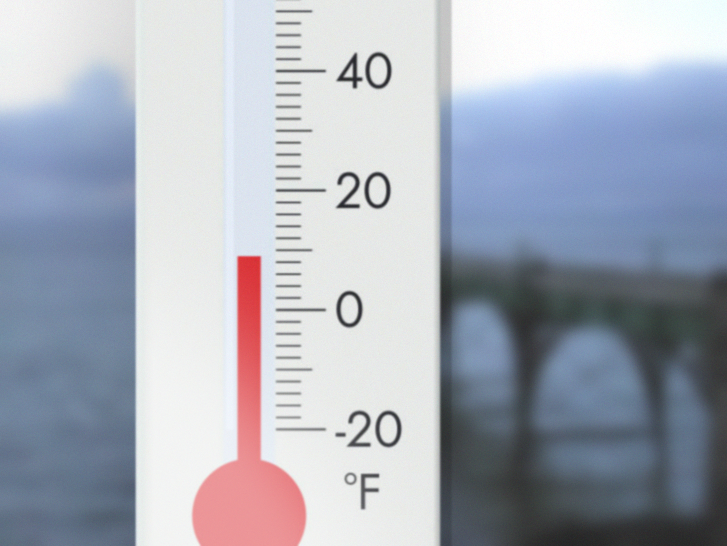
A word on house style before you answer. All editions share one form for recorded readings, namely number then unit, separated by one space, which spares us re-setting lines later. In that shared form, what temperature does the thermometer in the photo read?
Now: 9 °F
